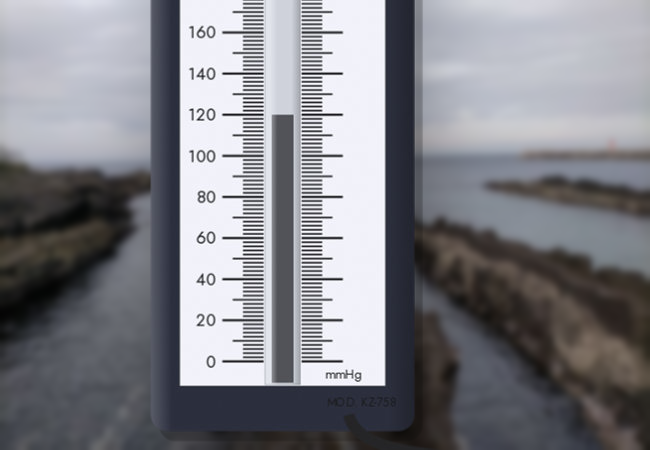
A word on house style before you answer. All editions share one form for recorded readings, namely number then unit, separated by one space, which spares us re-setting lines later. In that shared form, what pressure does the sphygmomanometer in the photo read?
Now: 120 mmHg
